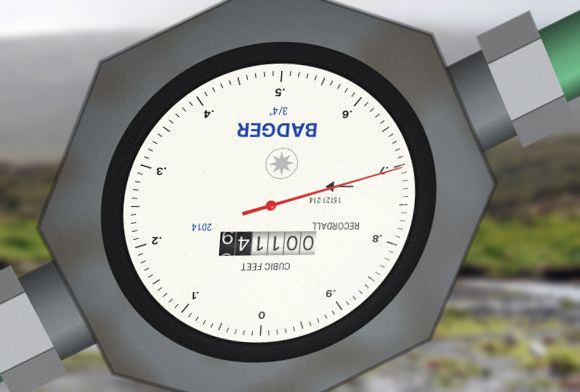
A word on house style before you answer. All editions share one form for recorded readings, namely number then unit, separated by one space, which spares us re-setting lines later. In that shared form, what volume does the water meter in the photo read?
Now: 1148.70 ft³
